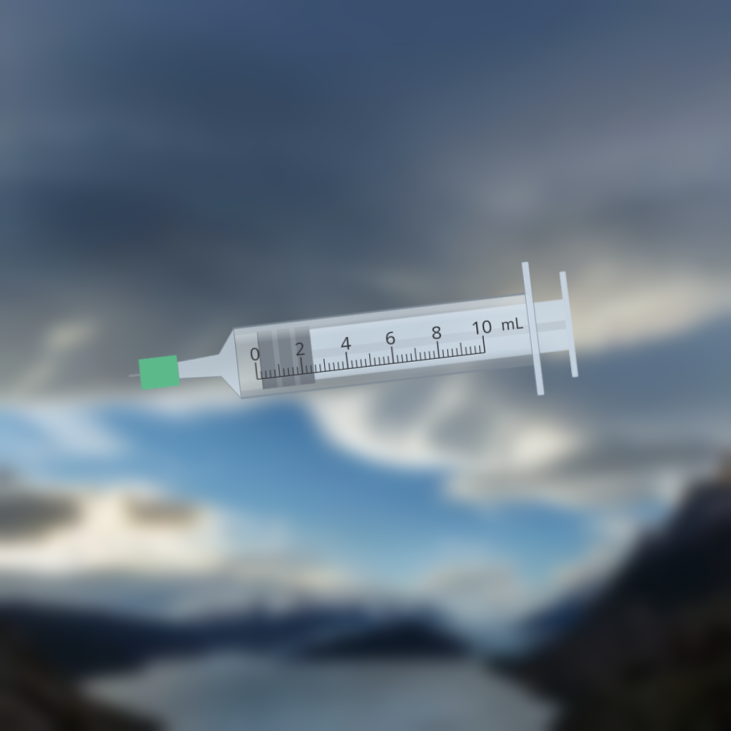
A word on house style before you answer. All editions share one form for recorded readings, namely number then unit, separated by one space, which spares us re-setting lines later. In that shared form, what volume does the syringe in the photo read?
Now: 0.2 mL
